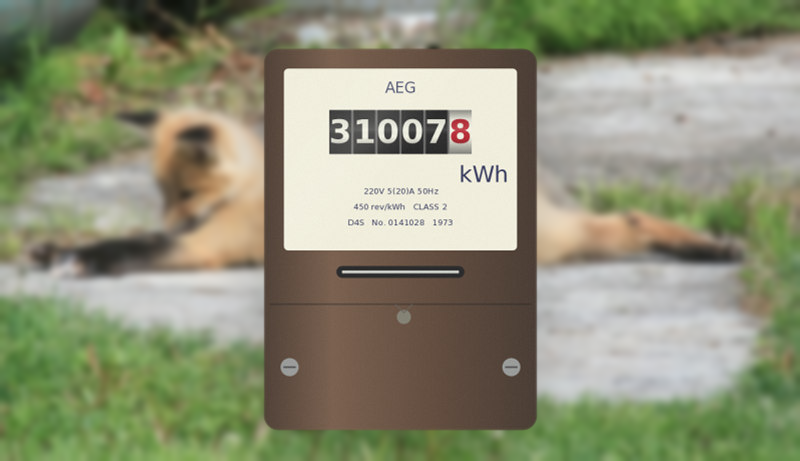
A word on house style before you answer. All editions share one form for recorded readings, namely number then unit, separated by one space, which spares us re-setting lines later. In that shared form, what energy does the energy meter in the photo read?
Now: 31007.8 kWh
